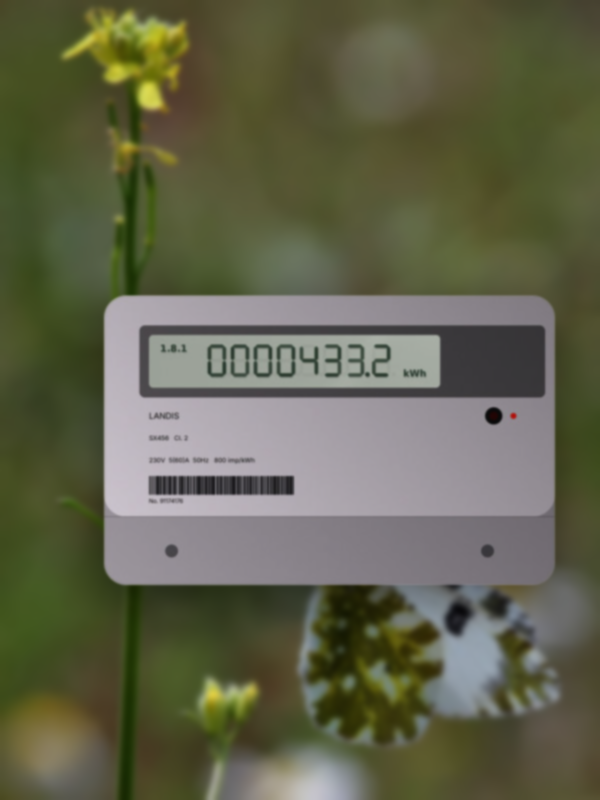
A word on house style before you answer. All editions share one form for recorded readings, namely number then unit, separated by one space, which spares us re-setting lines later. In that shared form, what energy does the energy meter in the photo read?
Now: 433.2 kWh
